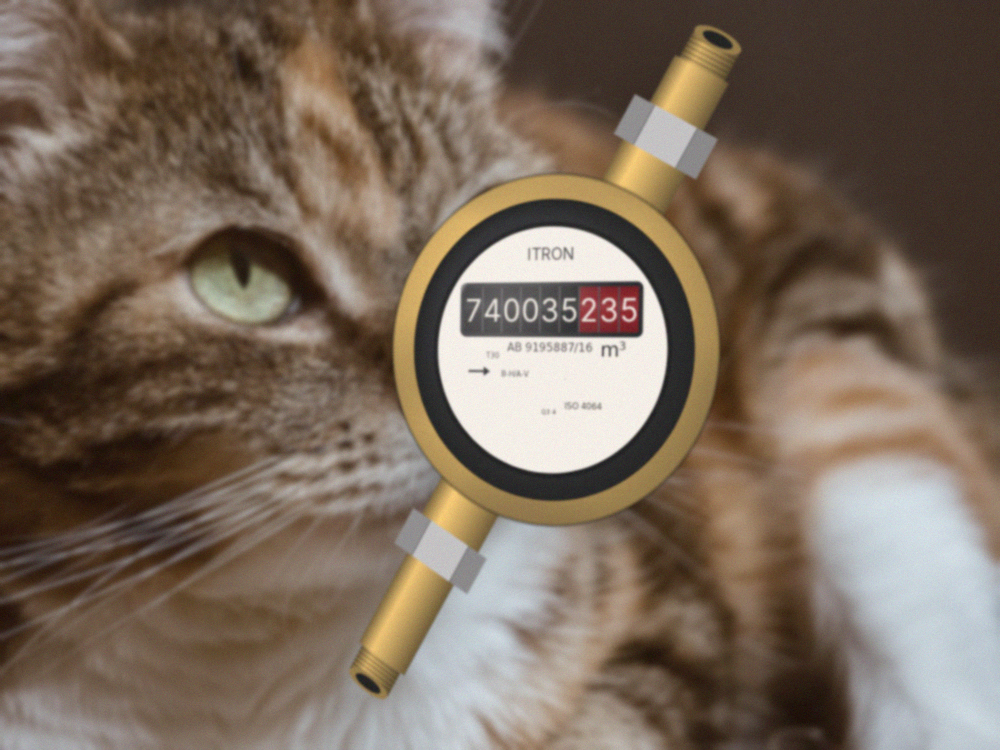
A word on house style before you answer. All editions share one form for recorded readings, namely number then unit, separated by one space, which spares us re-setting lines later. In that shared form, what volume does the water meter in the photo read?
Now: 740035.235 m³
